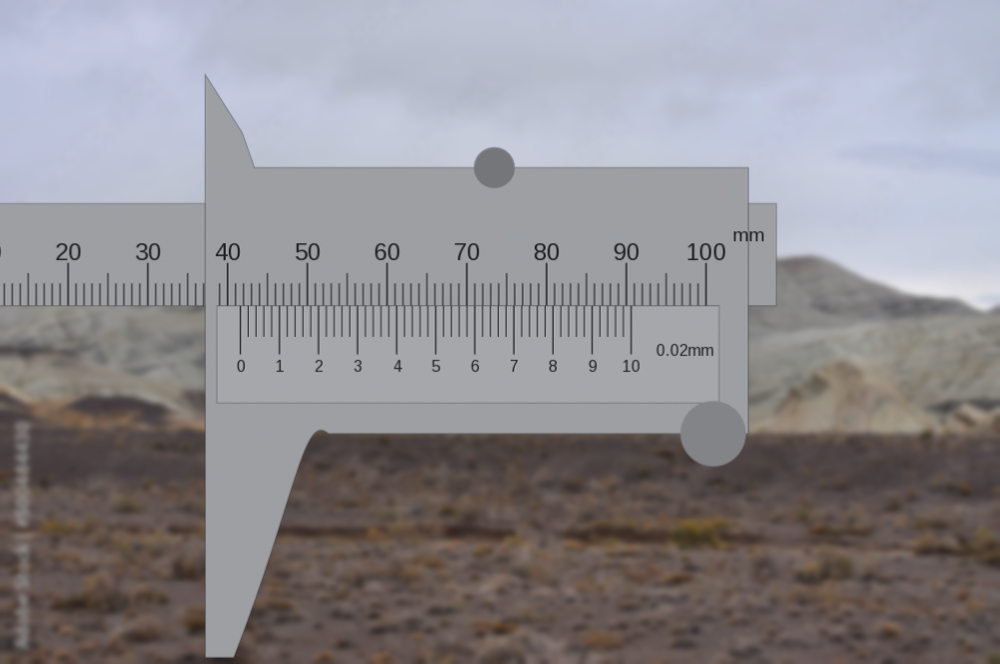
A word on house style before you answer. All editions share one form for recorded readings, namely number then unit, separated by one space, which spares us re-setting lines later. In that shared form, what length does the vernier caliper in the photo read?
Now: 41.6 mm
